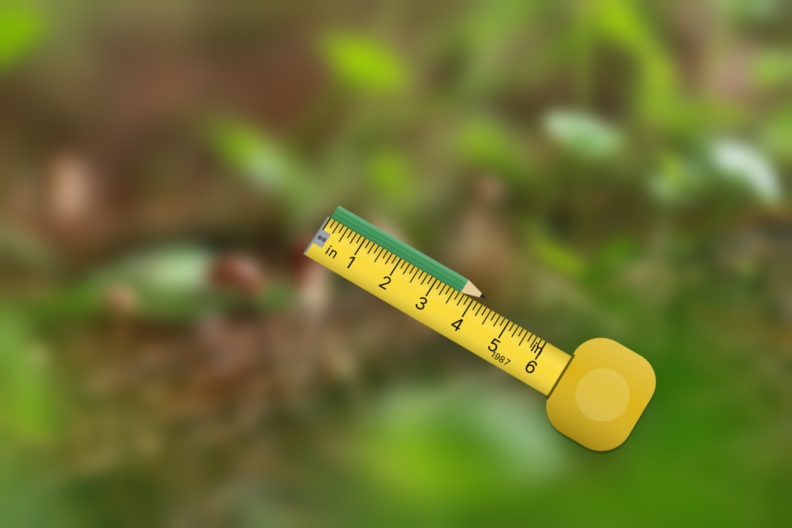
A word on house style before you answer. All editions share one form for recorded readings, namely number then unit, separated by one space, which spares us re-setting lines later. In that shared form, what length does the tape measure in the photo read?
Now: 4.25 in
